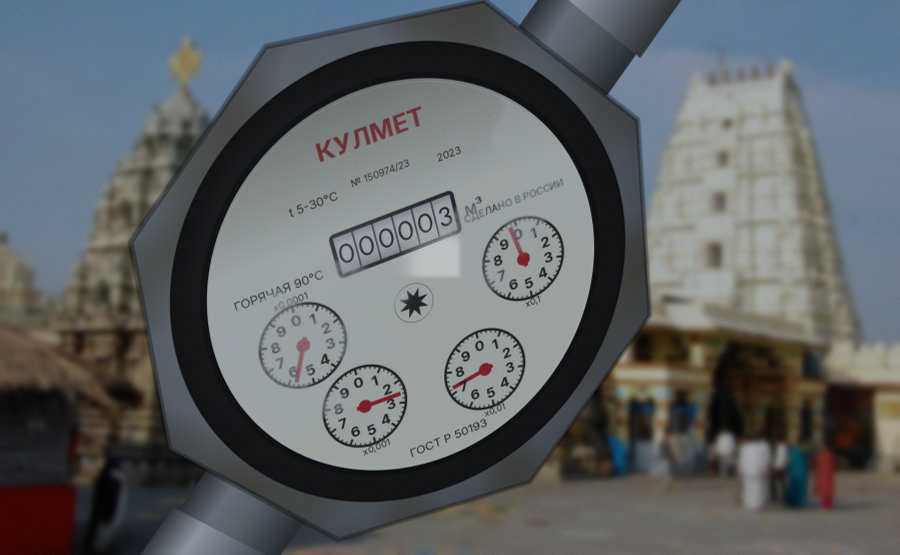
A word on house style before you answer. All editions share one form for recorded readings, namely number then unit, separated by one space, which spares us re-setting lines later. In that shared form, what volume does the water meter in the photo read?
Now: 2.9725 m³
